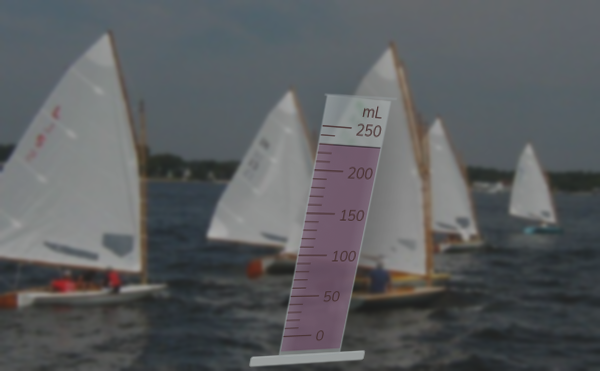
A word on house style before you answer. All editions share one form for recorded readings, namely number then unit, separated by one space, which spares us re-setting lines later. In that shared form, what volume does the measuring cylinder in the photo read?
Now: 230 mL
